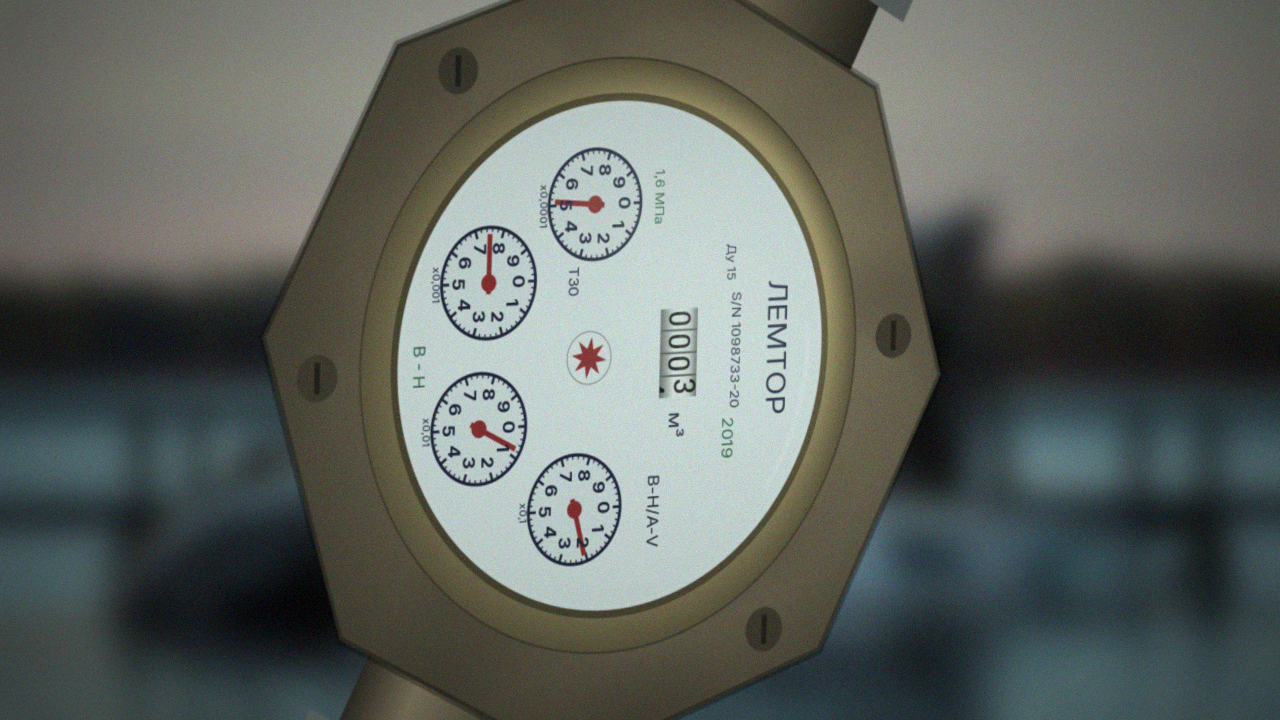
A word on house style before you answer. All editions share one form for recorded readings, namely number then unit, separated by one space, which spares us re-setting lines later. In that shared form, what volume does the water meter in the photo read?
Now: 3.2075 m³
